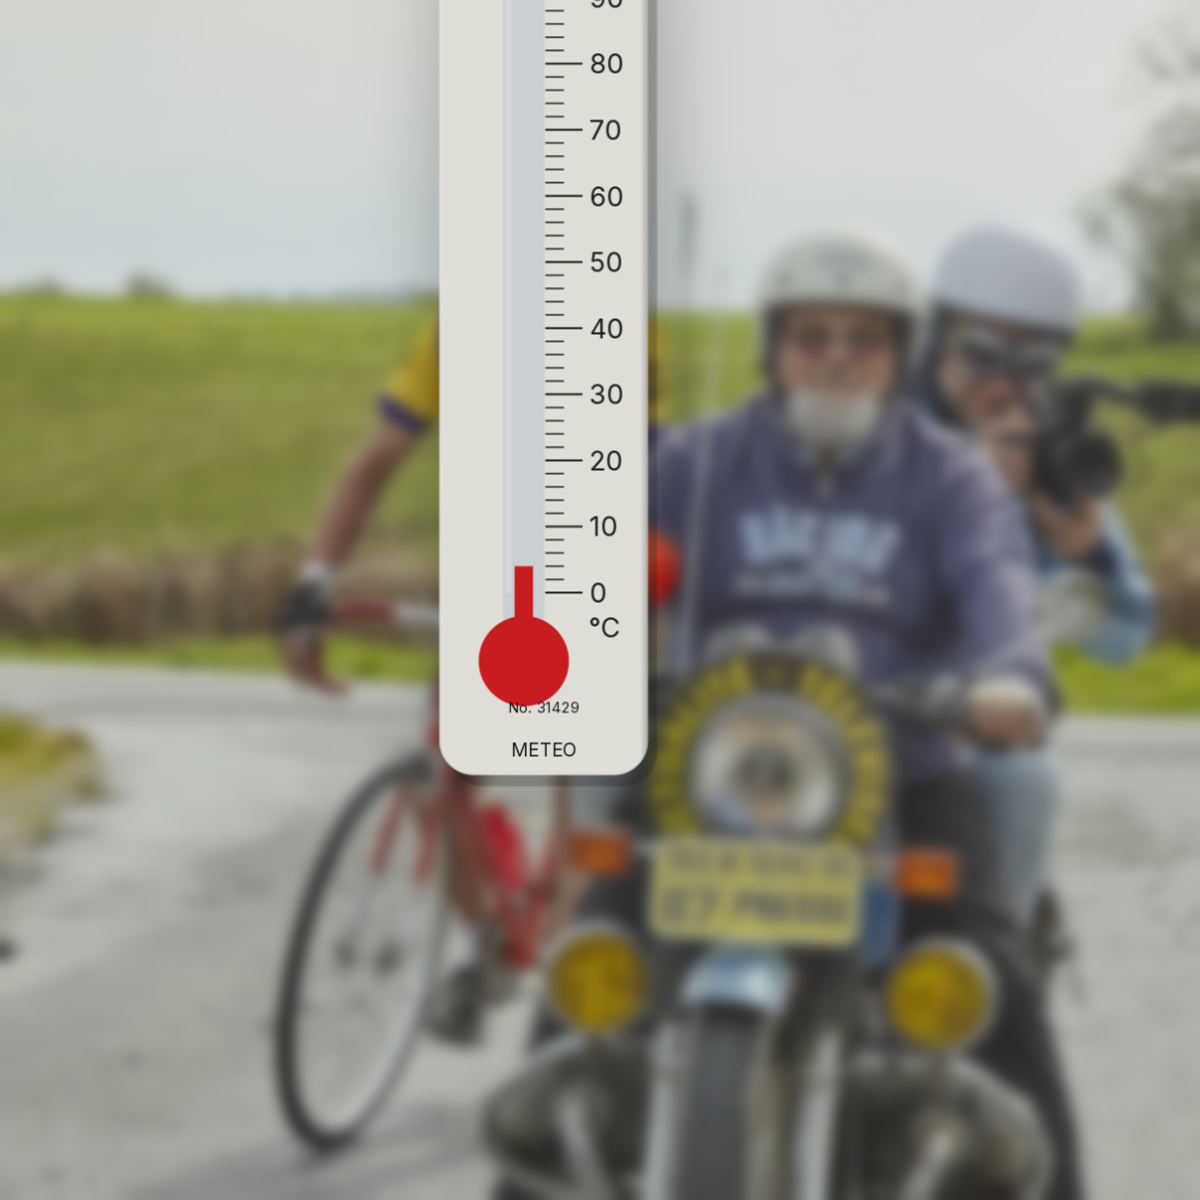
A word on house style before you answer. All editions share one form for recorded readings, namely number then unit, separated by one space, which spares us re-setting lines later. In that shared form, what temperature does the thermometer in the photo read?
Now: 4 °C
